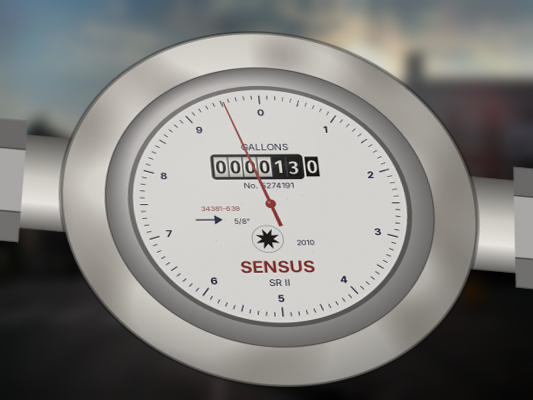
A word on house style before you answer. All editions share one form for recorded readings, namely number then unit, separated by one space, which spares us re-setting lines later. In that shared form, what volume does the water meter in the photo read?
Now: 129.5 gal
